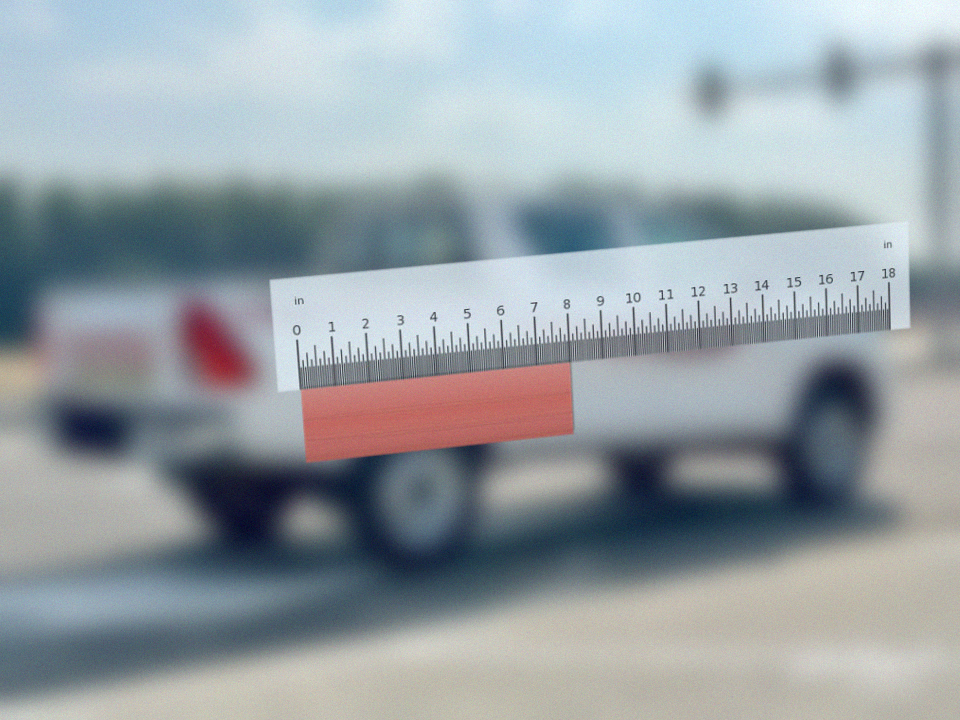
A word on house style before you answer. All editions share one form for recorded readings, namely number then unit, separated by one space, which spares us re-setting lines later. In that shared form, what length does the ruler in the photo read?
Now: 8 in
